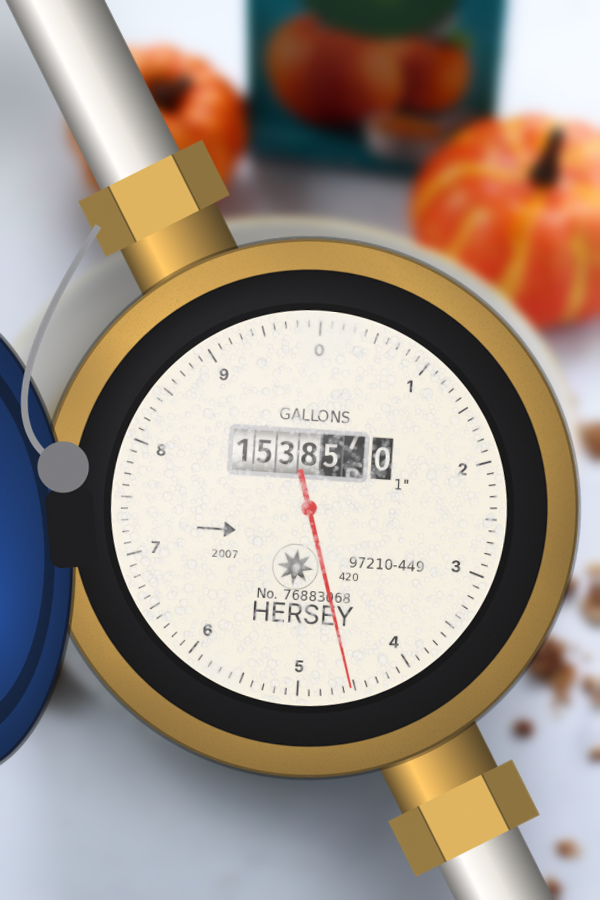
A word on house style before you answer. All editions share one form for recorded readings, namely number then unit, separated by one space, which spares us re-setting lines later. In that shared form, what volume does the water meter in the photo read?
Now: 1538574.5 gal
